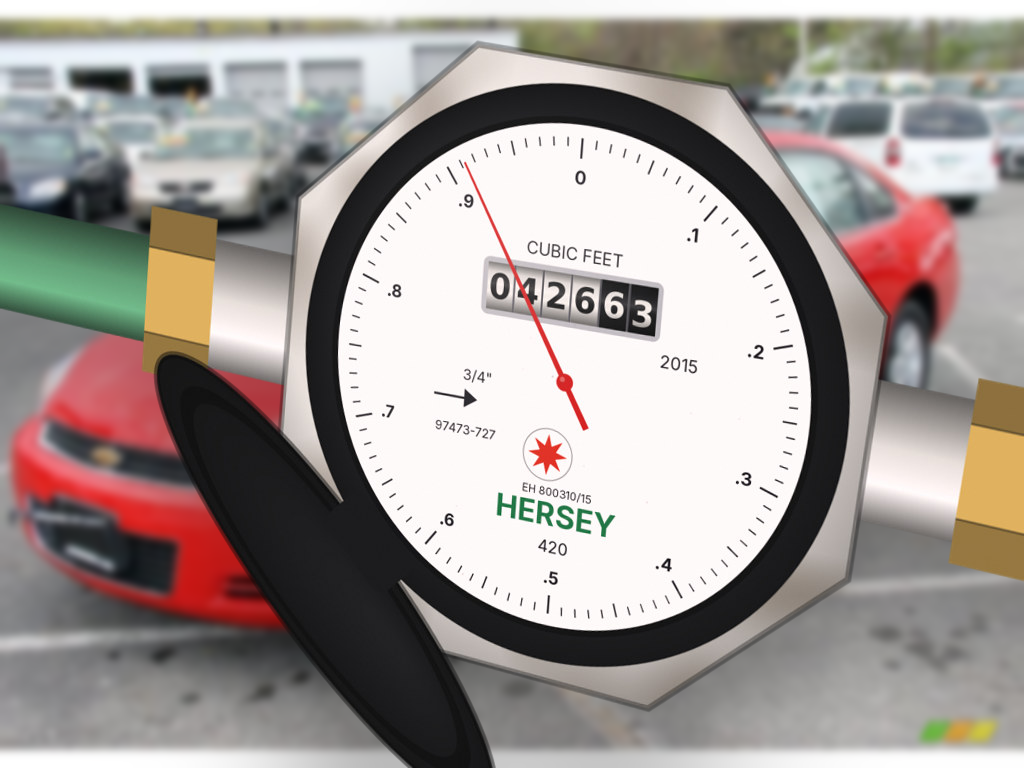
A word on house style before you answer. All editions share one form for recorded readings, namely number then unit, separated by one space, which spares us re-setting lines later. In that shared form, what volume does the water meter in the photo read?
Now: 42662.91 ft³
